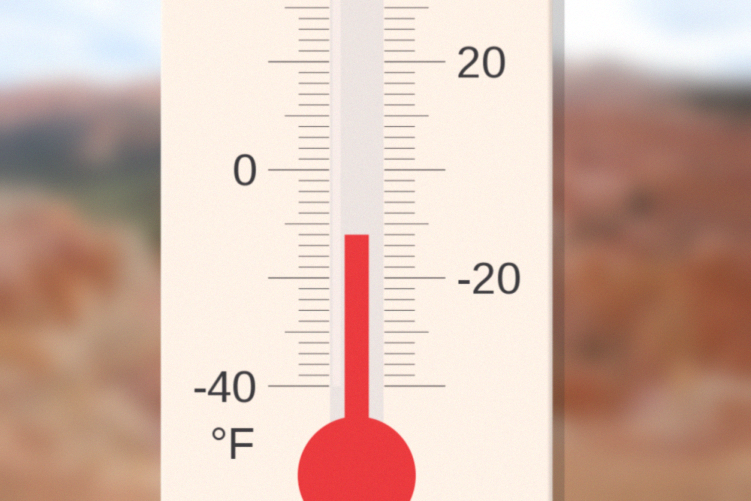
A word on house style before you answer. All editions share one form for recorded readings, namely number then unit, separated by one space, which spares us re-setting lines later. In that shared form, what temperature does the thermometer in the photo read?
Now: -12 °F
